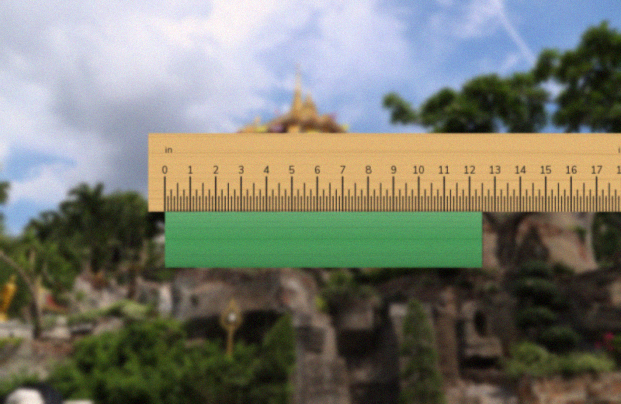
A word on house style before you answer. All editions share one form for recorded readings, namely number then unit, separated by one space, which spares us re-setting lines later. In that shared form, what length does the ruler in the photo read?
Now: 12.5 in
